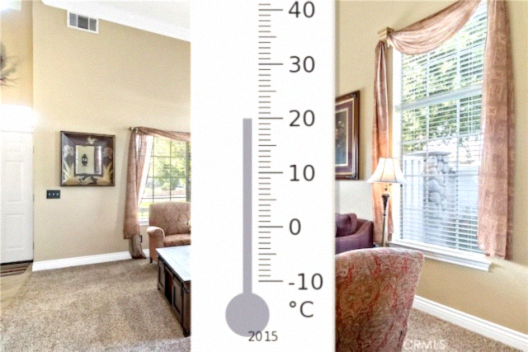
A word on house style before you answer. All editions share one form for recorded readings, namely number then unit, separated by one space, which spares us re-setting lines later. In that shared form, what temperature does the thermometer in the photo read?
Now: 20 °C
